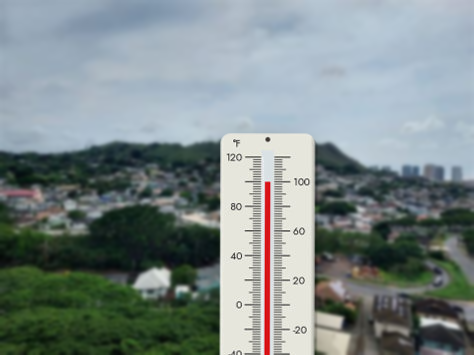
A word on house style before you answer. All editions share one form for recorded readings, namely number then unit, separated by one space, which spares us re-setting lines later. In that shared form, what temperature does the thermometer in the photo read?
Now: 100 °F
